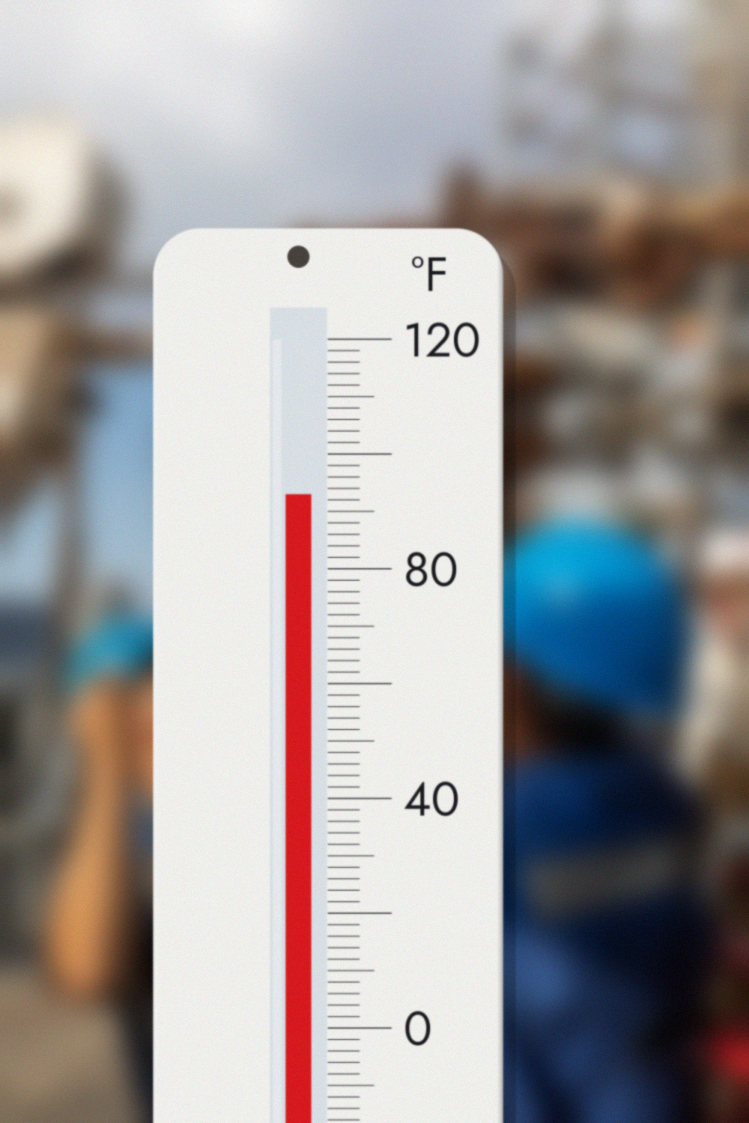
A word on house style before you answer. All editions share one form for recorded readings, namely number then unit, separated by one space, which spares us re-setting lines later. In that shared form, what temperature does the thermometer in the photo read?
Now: 93 °F
